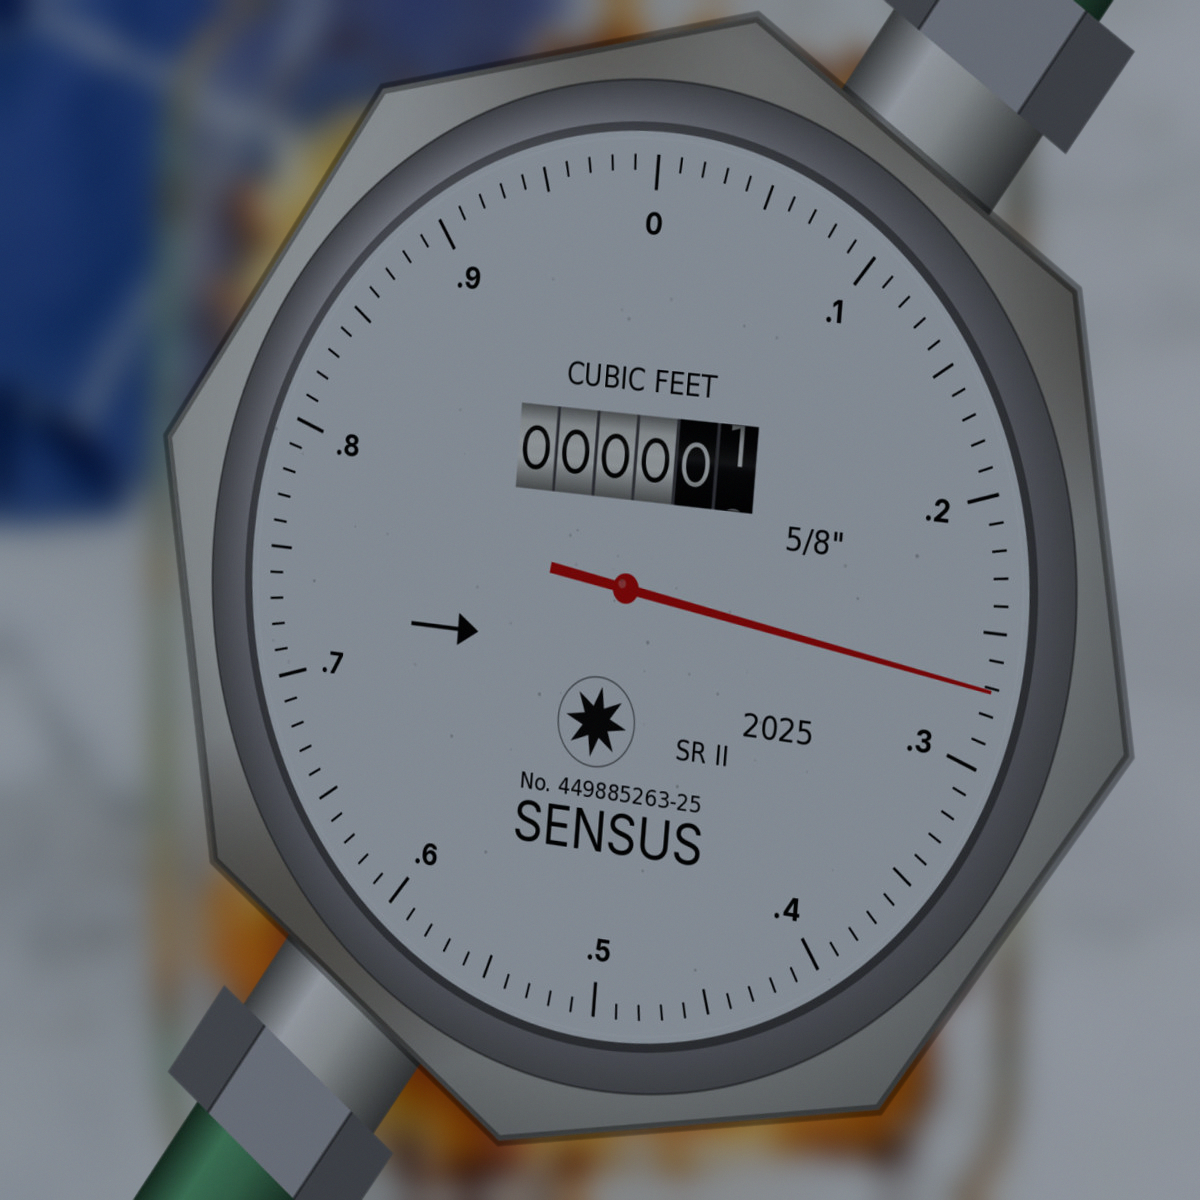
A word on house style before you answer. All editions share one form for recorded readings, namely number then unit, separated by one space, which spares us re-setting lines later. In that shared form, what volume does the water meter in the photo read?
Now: 1.27 ft³
